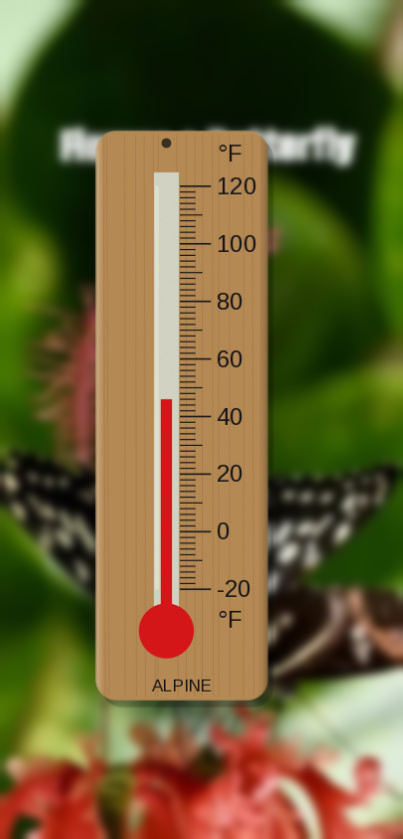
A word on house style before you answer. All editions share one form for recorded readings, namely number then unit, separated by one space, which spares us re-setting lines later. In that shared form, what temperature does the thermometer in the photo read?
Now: 46 °F
